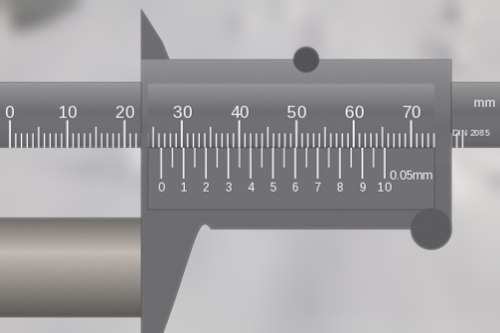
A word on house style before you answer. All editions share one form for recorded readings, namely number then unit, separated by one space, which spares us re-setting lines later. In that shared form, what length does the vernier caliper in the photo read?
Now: 26.4 mm
